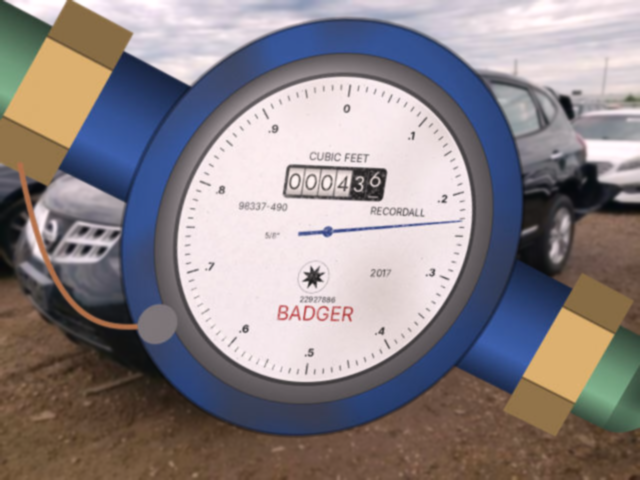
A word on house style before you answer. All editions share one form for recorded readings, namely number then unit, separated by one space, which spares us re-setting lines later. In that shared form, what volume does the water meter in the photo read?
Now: 436.23 ft³
